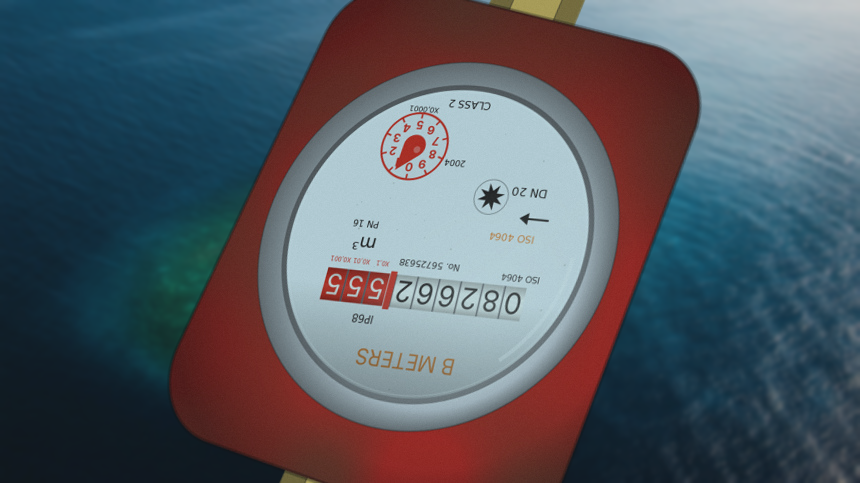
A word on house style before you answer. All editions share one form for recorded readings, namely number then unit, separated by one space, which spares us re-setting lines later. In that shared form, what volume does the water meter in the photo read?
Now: 82662.5550 m³
